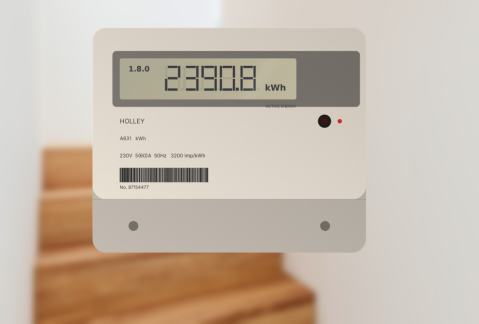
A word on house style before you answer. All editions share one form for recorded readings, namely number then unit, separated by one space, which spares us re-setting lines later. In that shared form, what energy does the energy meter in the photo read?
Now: 2390.8 kWh
